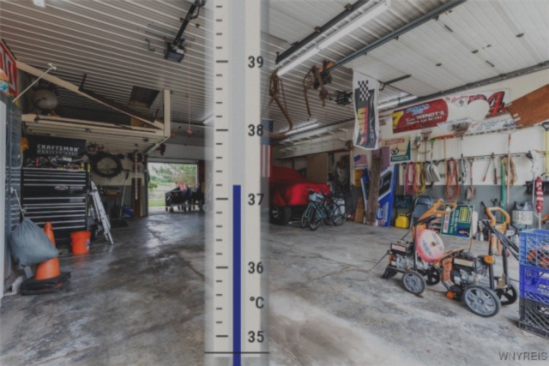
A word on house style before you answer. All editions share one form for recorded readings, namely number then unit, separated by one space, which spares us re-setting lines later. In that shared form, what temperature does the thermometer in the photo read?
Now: 37.2 °C
